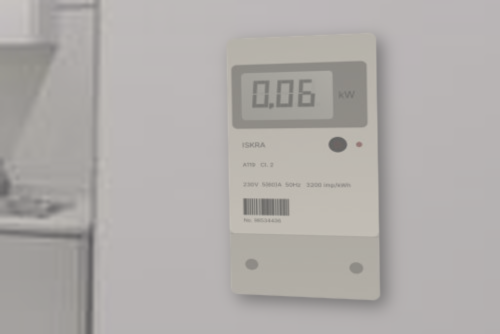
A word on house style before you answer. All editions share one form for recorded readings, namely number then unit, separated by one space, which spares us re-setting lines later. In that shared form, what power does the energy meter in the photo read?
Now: 0.06 kW
